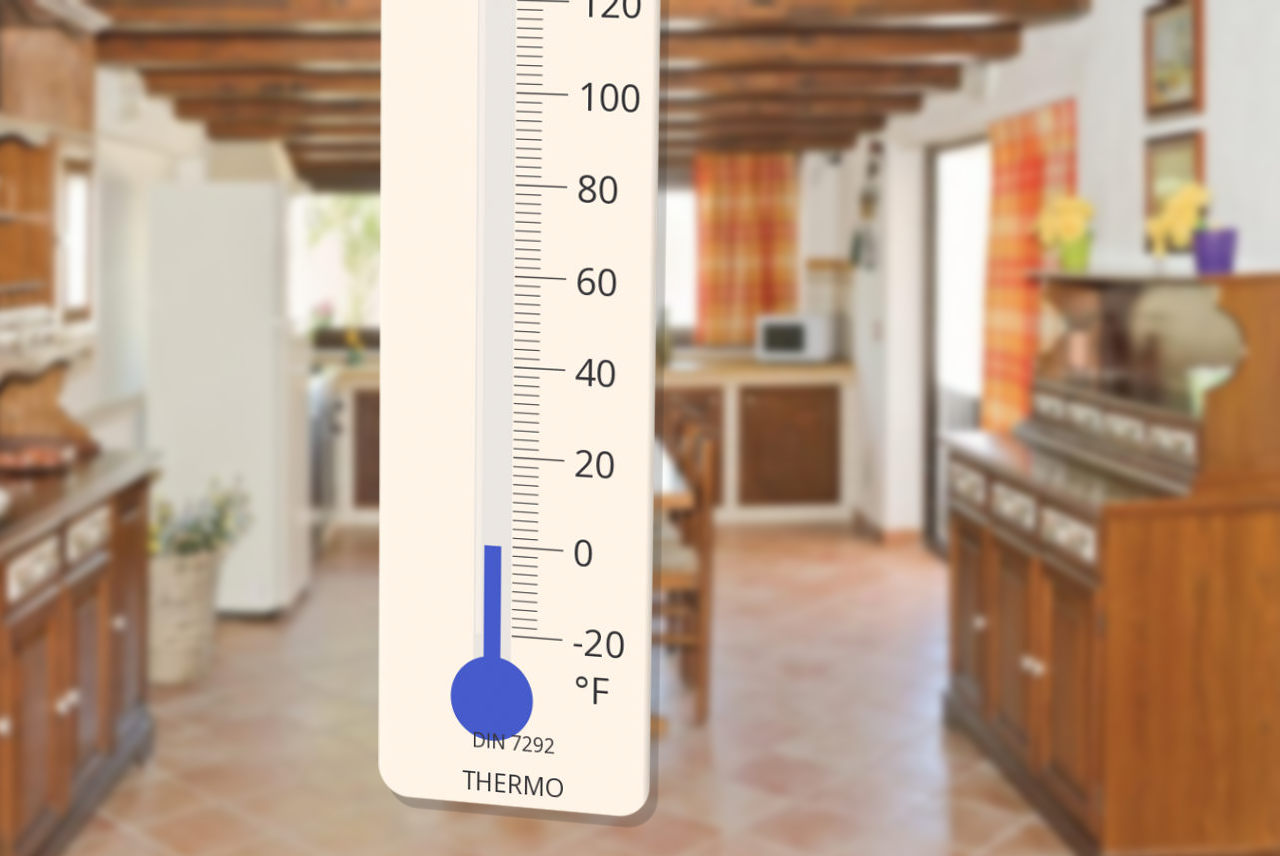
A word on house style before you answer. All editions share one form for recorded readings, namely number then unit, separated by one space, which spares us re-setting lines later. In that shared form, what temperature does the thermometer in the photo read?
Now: 0 °F
